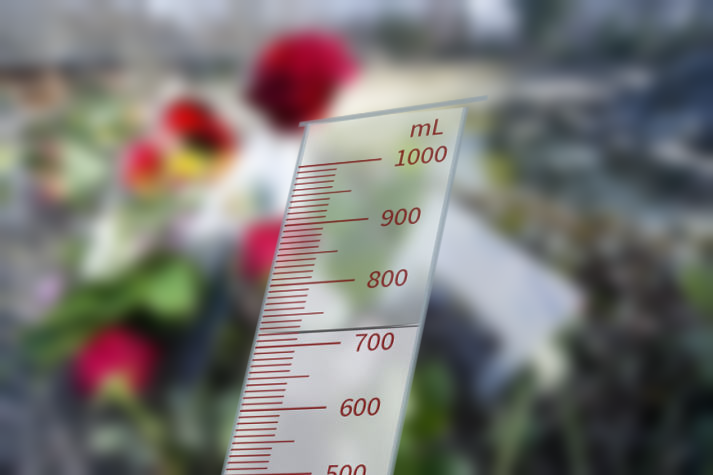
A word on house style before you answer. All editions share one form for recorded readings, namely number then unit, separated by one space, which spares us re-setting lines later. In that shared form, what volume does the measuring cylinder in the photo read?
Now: 720 mL
